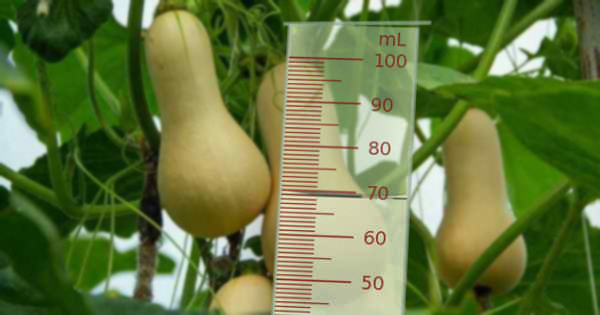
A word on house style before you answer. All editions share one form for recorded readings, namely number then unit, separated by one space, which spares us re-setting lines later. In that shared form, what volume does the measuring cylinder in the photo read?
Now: 69 mL
